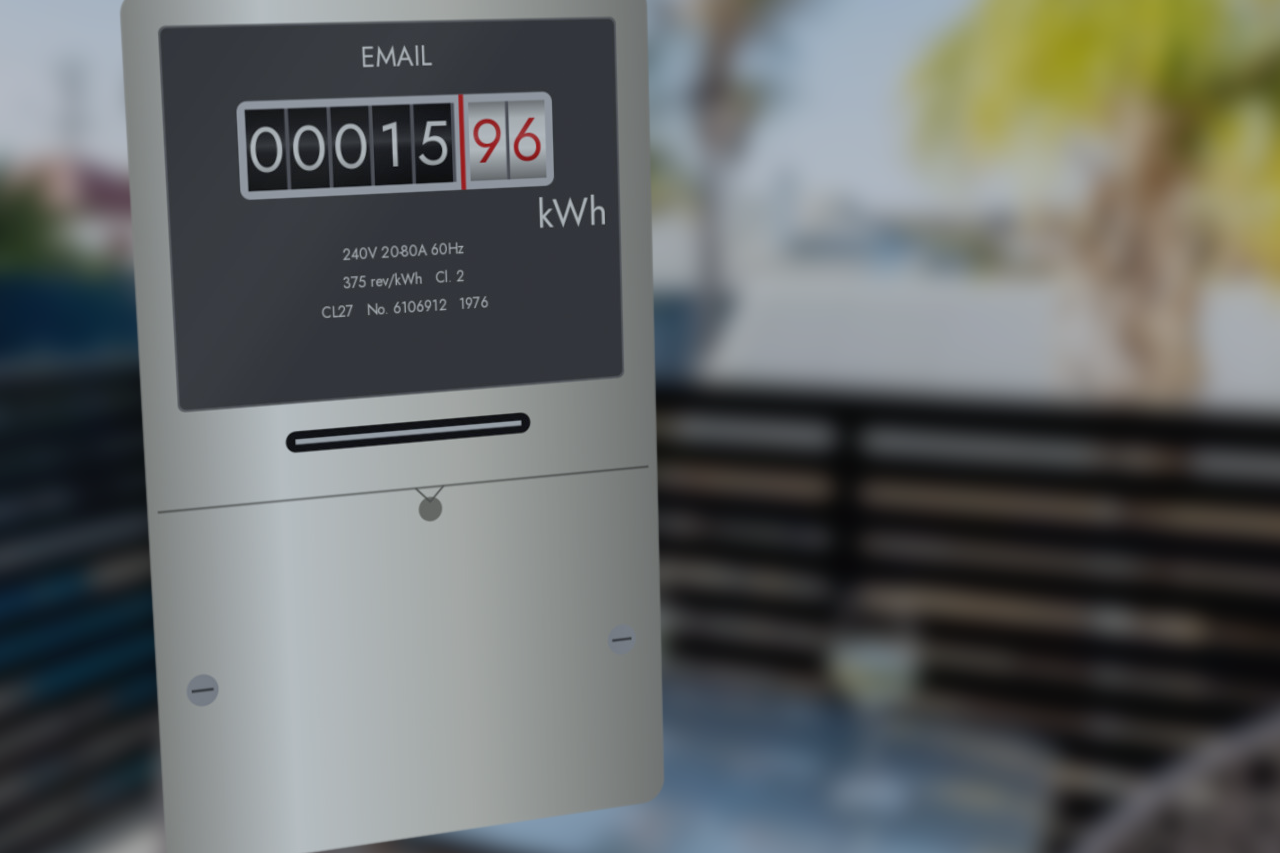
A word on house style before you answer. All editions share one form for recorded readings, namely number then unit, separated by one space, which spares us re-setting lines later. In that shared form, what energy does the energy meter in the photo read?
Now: 15.96 kWh
